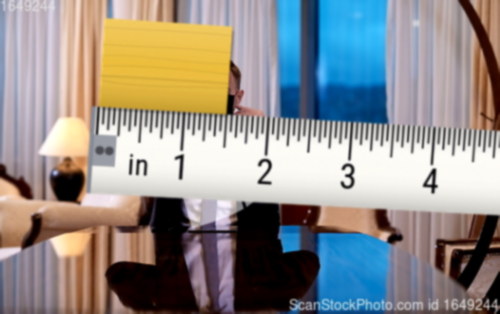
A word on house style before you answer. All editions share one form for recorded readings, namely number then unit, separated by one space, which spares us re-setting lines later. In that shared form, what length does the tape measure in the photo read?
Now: 1.5 in
